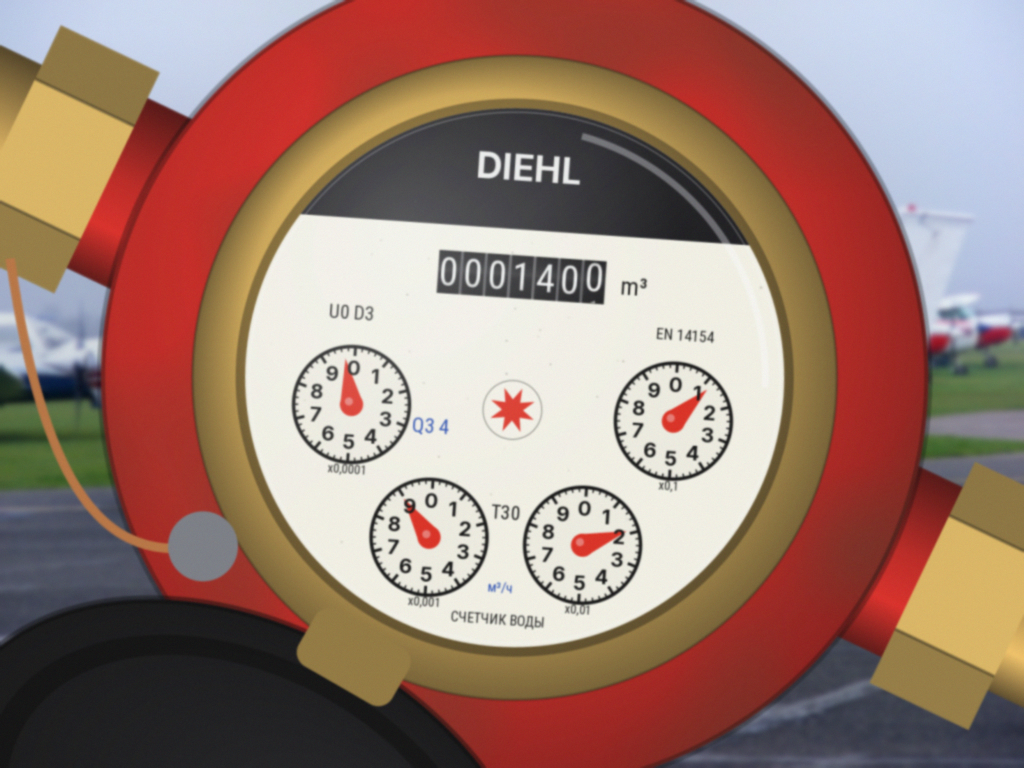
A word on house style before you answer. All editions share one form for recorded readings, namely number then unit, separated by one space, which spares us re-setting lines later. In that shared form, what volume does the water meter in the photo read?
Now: 1400.1189 m³
